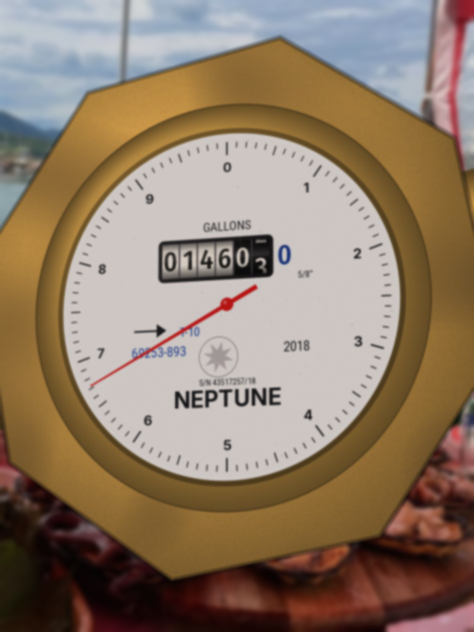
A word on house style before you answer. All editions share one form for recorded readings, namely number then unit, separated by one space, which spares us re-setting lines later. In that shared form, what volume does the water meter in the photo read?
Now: 146026.7 gal
